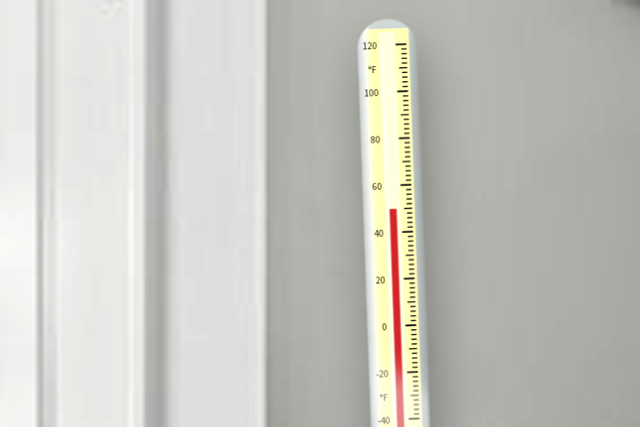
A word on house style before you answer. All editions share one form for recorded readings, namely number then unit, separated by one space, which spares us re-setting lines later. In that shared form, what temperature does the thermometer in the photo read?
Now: 50 °F
